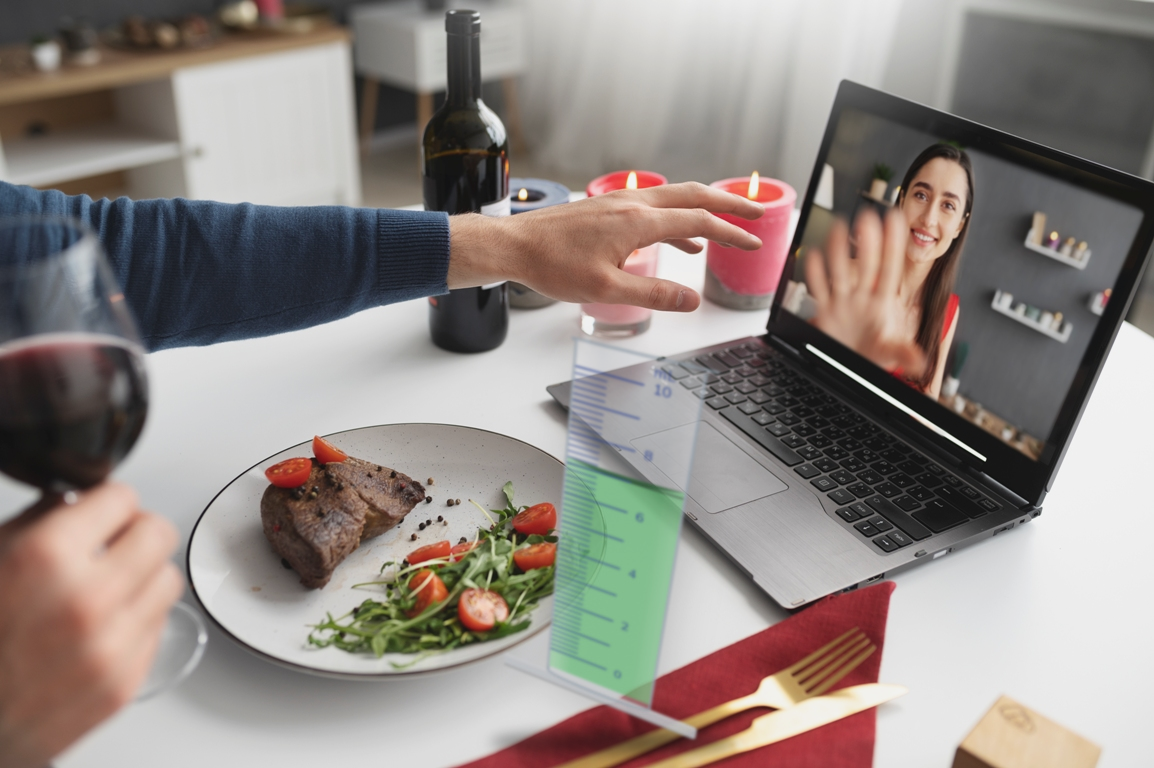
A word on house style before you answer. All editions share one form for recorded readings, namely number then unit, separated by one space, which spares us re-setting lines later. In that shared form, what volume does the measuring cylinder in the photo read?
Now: 7 mL
